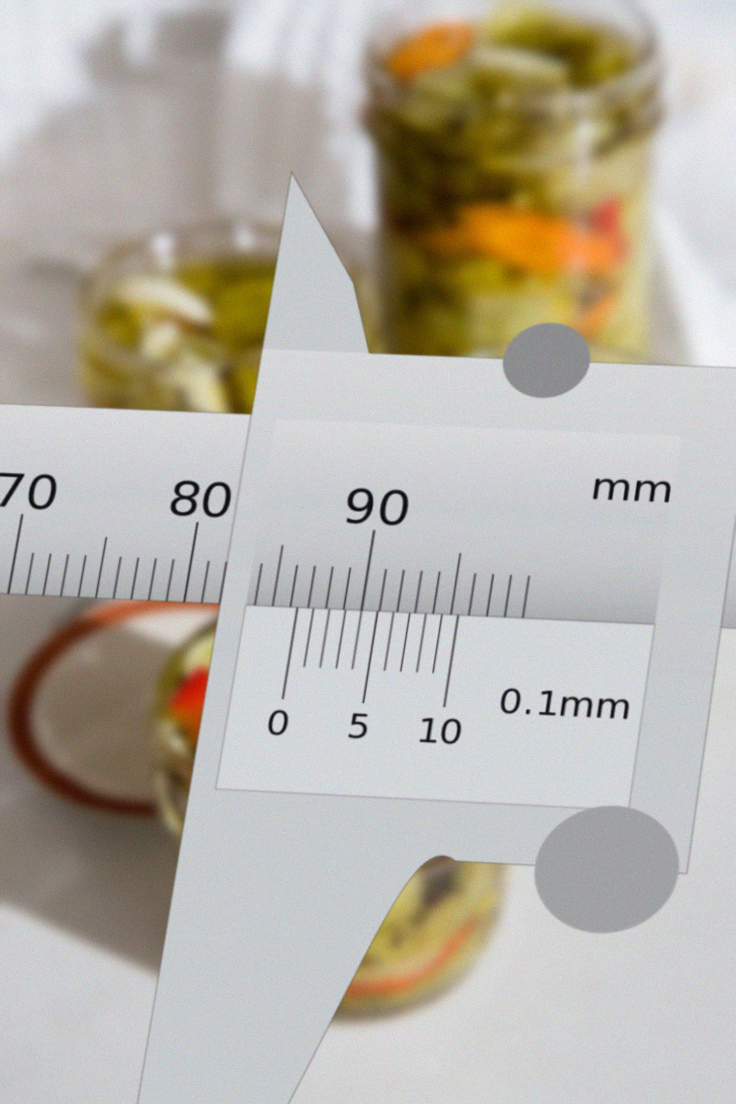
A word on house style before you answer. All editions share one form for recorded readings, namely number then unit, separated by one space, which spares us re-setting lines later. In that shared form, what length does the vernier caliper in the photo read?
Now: 86.4 mm
